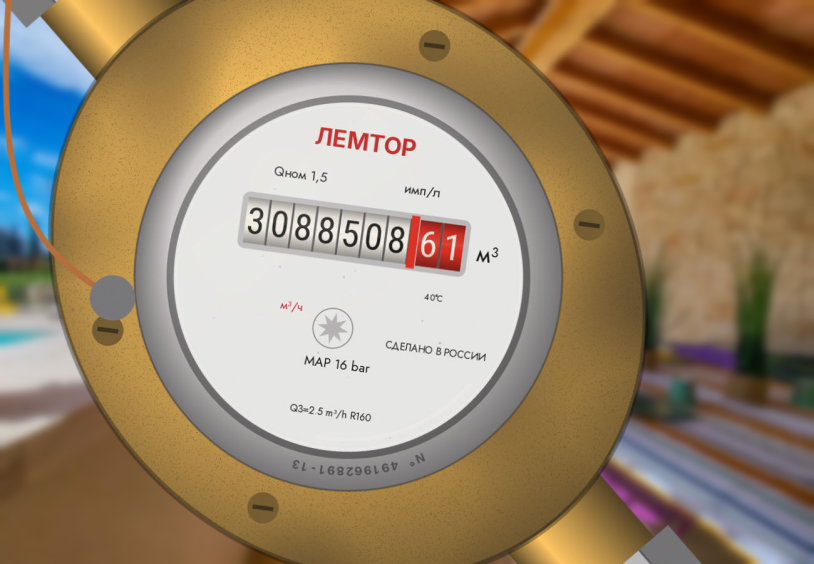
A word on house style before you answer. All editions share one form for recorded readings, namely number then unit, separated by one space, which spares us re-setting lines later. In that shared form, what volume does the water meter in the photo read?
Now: 3088508.61 m³
